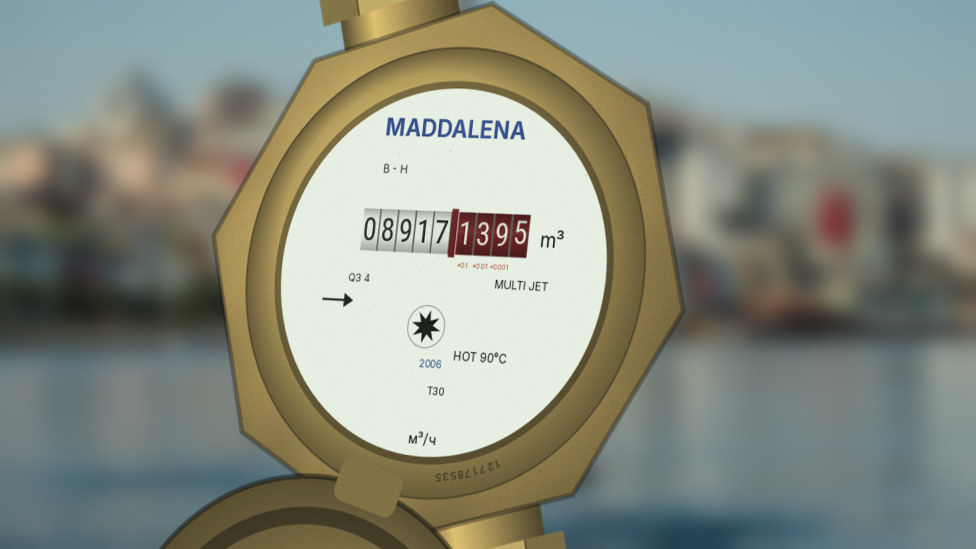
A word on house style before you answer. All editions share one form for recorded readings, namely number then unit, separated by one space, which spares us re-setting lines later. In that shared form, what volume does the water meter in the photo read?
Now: 8917.1395 m³
